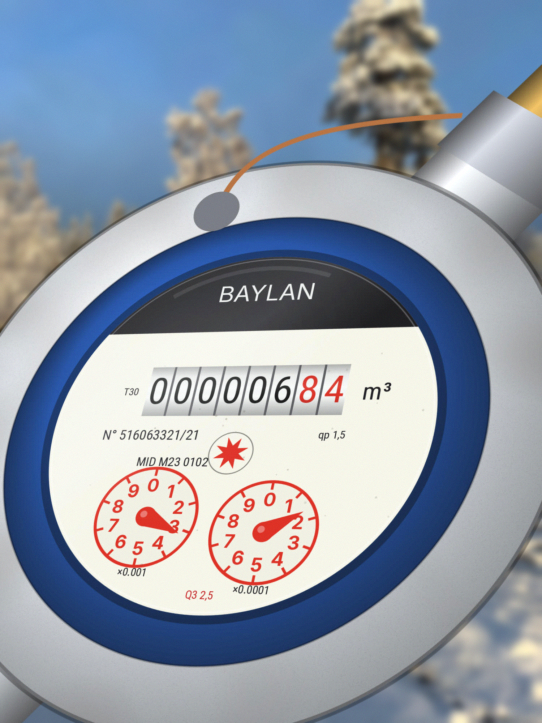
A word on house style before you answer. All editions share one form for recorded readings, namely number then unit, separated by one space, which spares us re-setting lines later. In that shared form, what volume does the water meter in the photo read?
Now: 6.8431 m³
